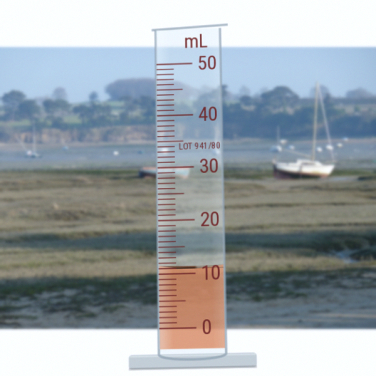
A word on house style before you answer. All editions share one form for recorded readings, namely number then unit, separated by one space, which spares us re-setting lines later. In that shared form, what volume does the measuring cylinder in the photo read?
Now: 11 mL
